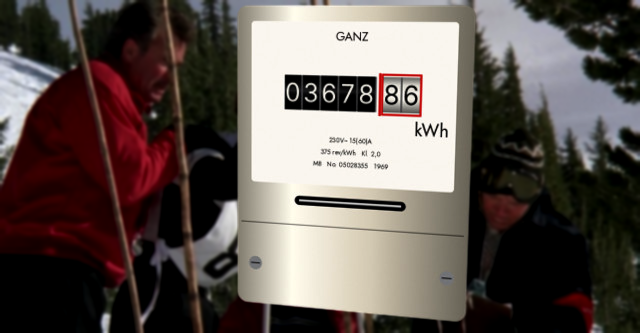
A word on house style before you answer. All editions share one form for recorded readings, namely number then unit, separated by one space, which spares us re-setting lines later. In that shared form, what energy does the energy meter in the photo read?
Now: 3678.86 kWh
